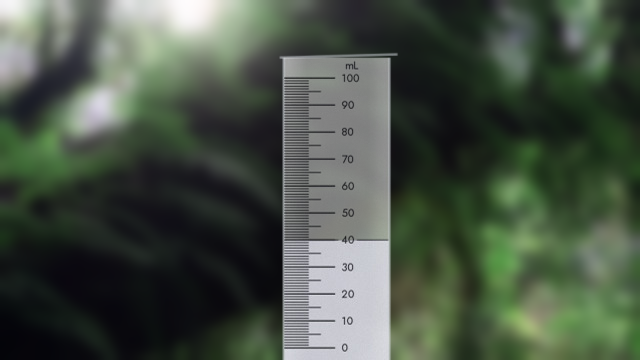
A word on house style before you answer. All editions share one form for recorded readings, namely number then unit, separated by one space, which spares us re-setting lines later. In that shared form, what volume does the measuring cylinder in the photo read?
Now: 40 mL
